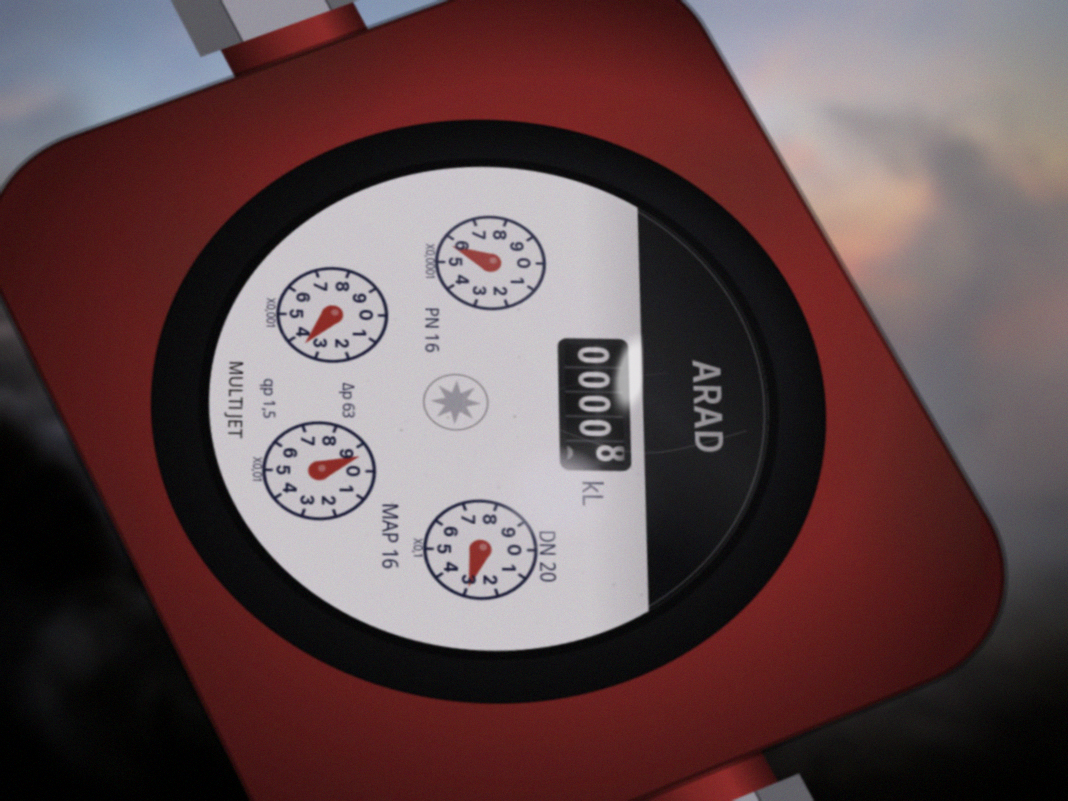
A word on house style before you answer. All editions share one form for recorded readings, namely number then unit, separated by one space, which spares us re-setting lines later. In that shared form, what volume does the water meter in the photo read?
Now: 8.2935 kL
